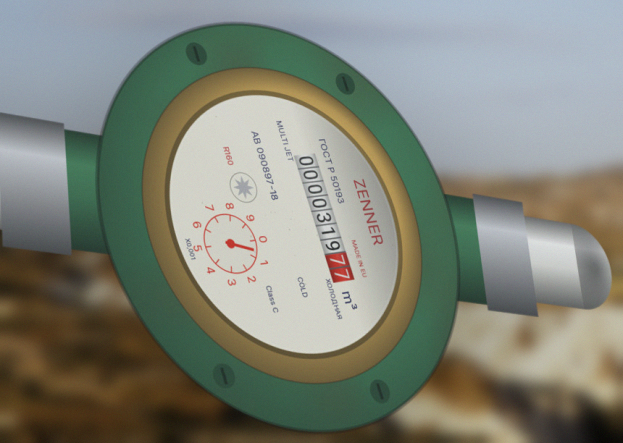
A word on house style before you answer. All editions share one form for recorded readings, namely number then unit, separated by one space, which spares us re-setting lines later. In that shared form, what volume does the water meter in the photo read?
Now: 319.770 m³
